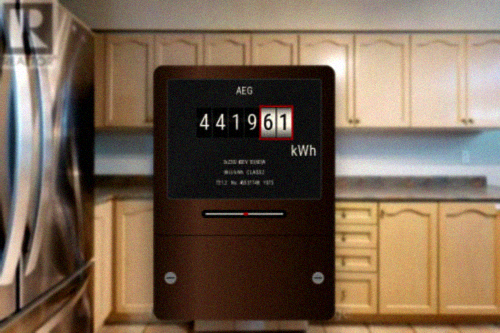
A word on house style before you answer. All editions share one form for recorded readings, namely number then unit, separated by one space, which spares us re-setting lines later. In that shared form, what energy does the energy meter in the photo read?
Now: 4419.61 kWh
